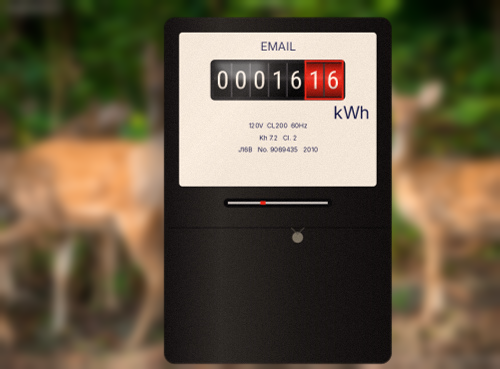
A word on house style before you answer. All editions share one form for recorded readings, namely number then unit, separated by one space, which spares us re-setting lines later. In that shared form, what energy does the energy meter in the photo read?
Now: 16.16 kWh
